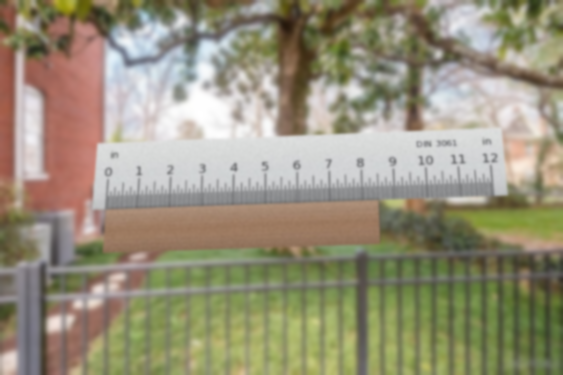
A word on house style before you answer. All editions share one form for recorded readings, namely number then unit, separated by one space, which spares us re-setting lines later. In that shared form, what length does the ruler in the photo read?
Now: 8.5 in
